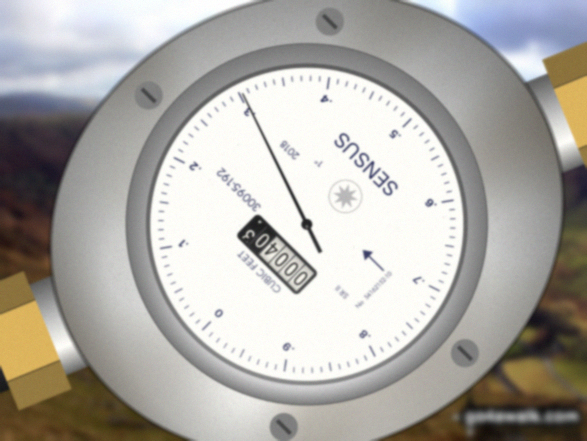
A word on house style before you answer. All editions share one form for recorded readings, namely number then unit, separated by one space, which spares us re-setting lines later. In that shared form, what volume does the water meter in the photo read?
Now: 403.30 ft³
